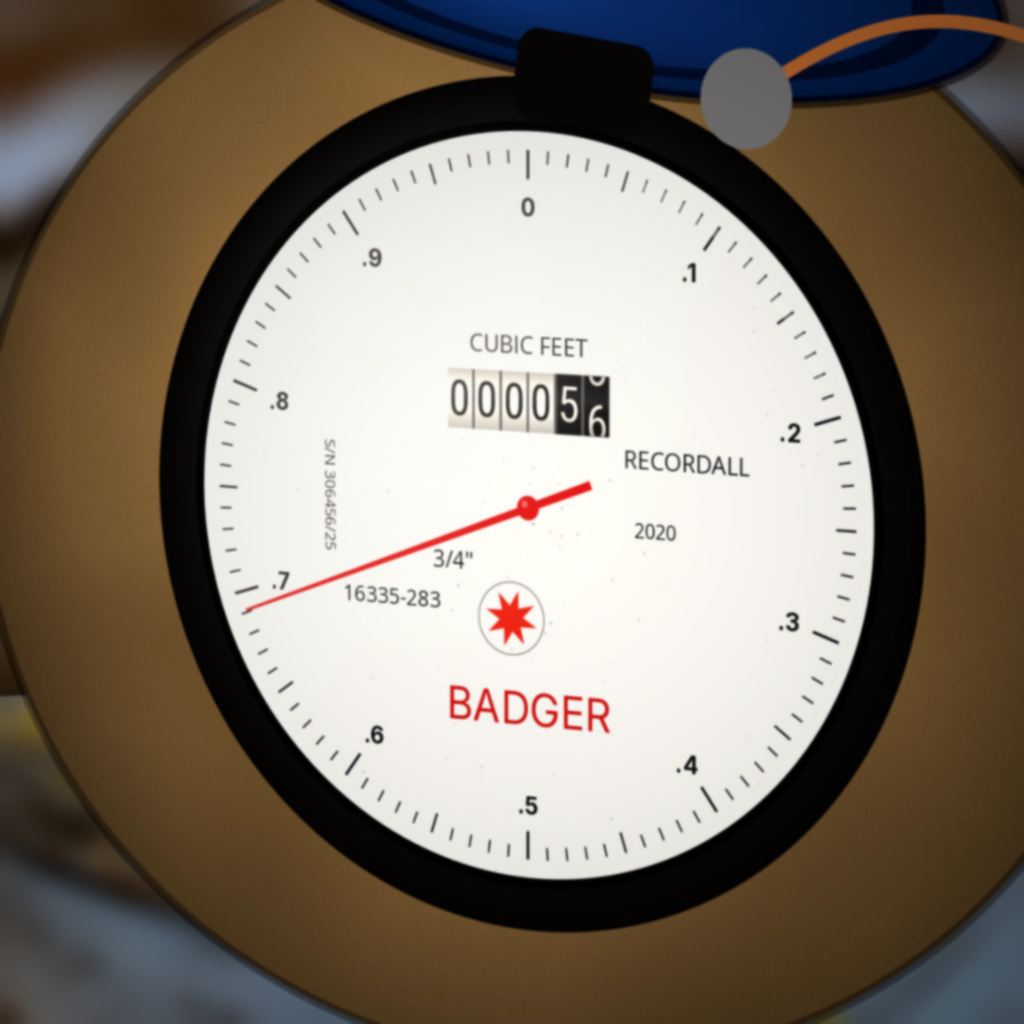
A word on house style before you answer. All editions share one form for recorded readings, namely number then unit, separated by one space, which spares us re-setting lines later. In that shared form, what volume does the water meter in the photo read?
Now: 55.69 ft³
